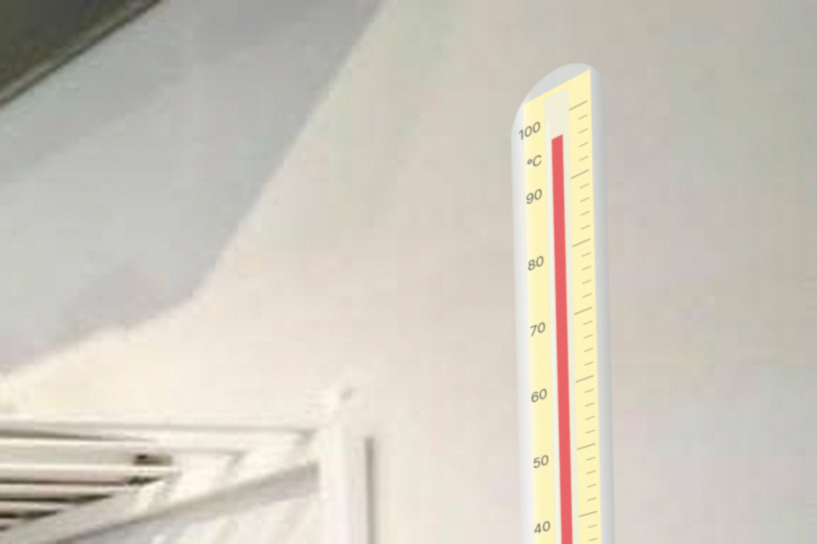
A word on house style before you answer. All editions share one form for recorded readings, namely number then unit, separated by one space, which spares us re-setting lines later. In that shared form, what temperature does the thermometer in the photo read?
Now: 97 °C
